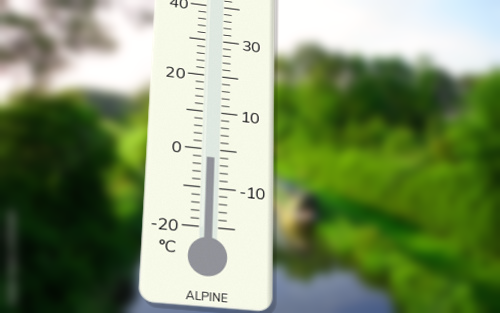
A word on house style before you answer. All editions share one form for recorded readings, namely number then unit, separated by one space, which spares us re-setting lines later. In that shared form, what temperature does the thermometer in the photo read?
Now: -2 °C
